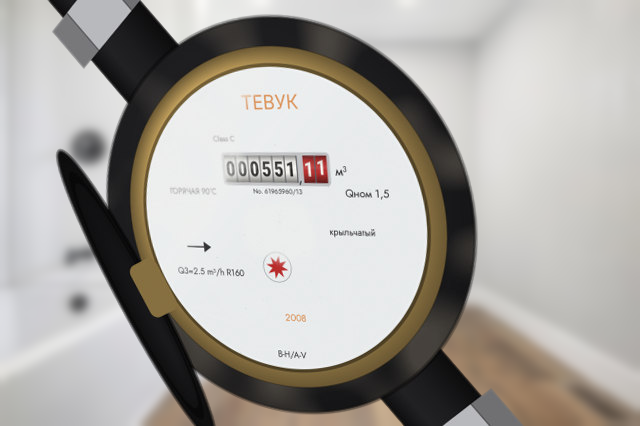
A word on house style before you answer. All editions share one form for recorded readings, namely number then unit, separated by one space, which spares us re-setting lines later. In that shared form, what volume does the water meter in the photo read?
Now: 551.11 m³
